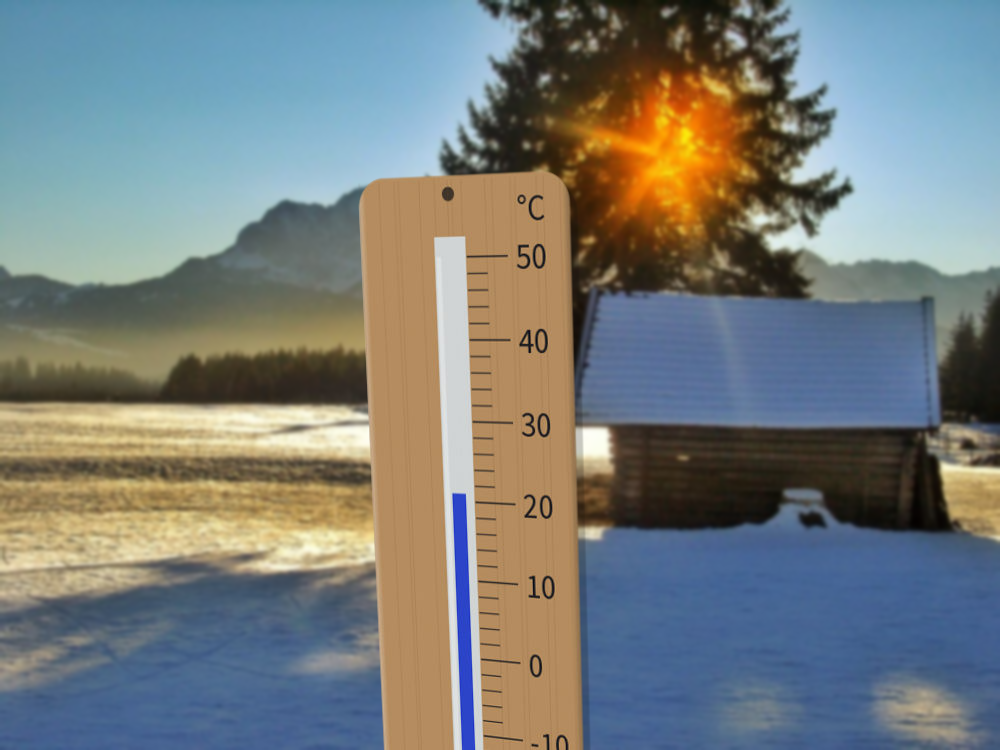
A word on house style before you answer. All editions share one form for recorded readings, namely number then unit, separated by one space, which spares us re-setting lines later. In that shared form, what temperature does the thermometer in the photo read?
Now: 21 °C
